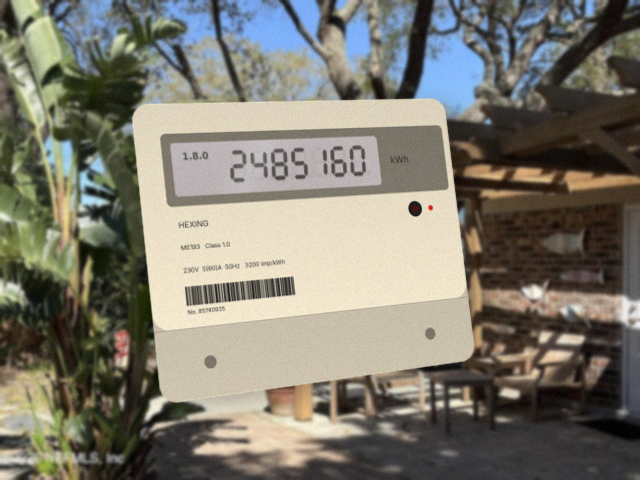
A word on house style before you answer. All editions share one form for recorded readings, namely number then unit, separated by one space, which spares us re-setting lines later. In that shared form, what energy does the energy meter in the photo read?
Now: 2485160 kWh
